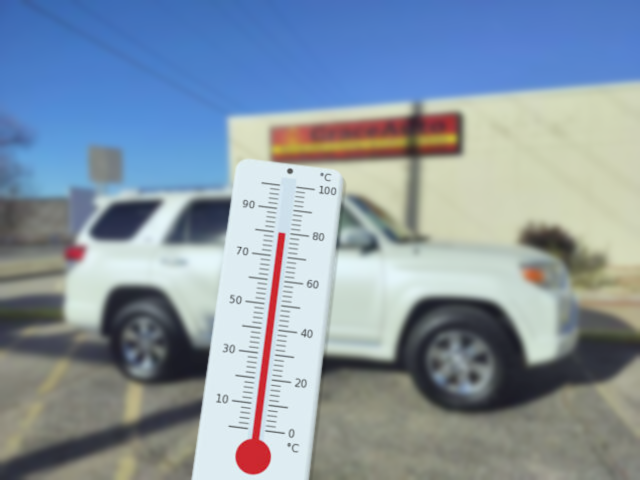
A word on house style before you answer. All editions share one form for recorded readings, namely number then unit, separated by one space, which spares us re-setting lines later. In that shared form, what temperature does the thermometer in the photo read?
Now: 80 °C
